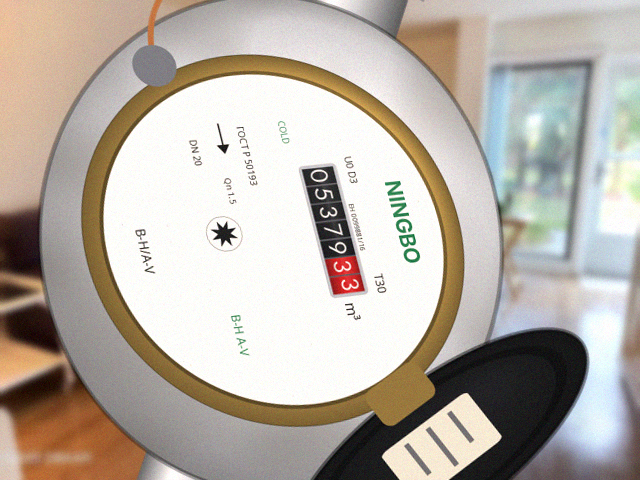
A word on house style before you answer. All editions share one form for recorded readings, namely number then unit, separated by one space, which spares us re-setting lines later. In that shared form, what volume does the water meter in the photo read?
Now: 5379.33 m³
